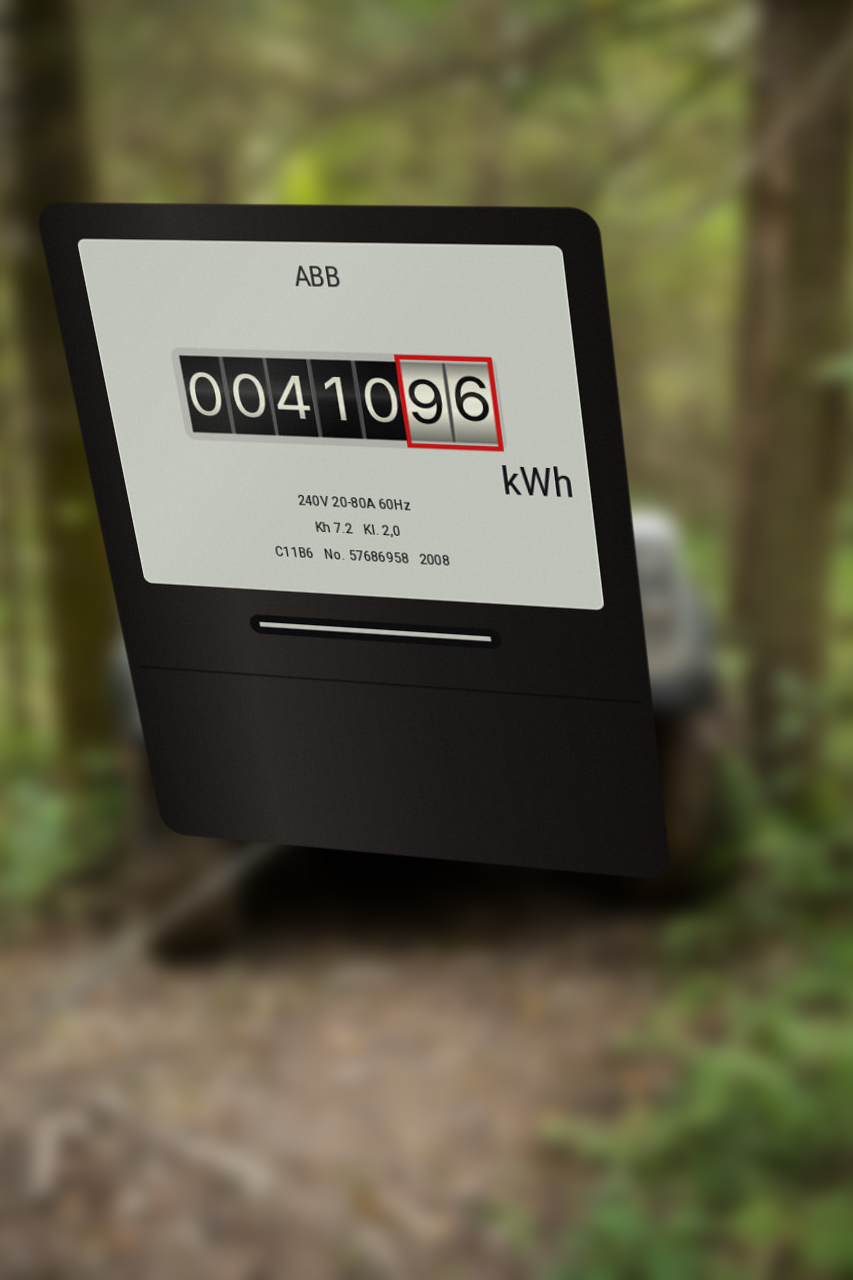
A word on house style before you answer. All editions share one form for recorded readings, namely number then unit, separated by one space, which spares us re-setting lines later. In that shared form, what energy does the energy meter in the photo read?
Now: 410.96 kWh
